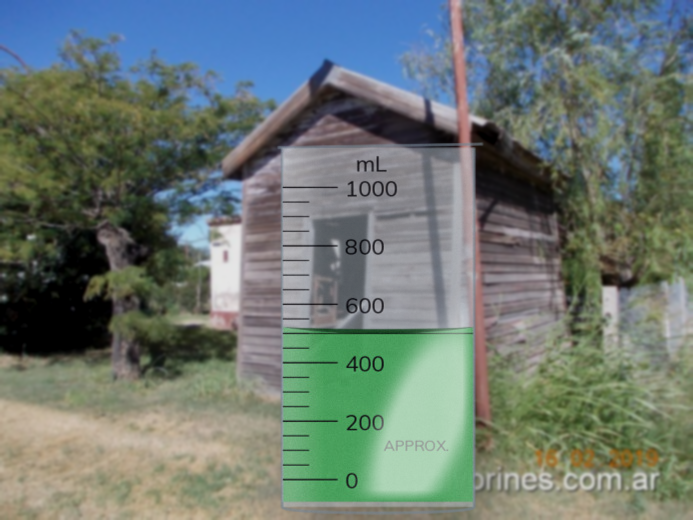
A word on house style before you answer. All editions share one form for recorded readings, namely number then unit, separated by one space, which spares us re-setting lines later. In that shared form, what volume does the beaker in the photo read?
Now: 500 mL
